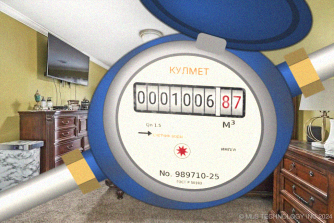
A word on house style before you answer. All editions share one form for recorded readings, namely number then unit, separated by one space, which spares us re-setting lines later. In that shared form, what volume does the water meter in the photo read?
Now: 1006.87 m³
